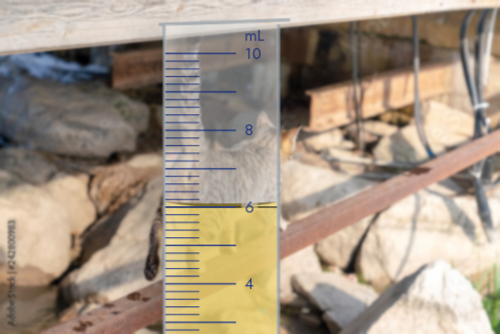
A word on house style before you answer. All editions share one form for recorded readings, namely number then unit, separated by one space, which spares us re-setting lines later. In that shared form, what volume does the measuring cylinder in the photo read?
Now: 6 mL
